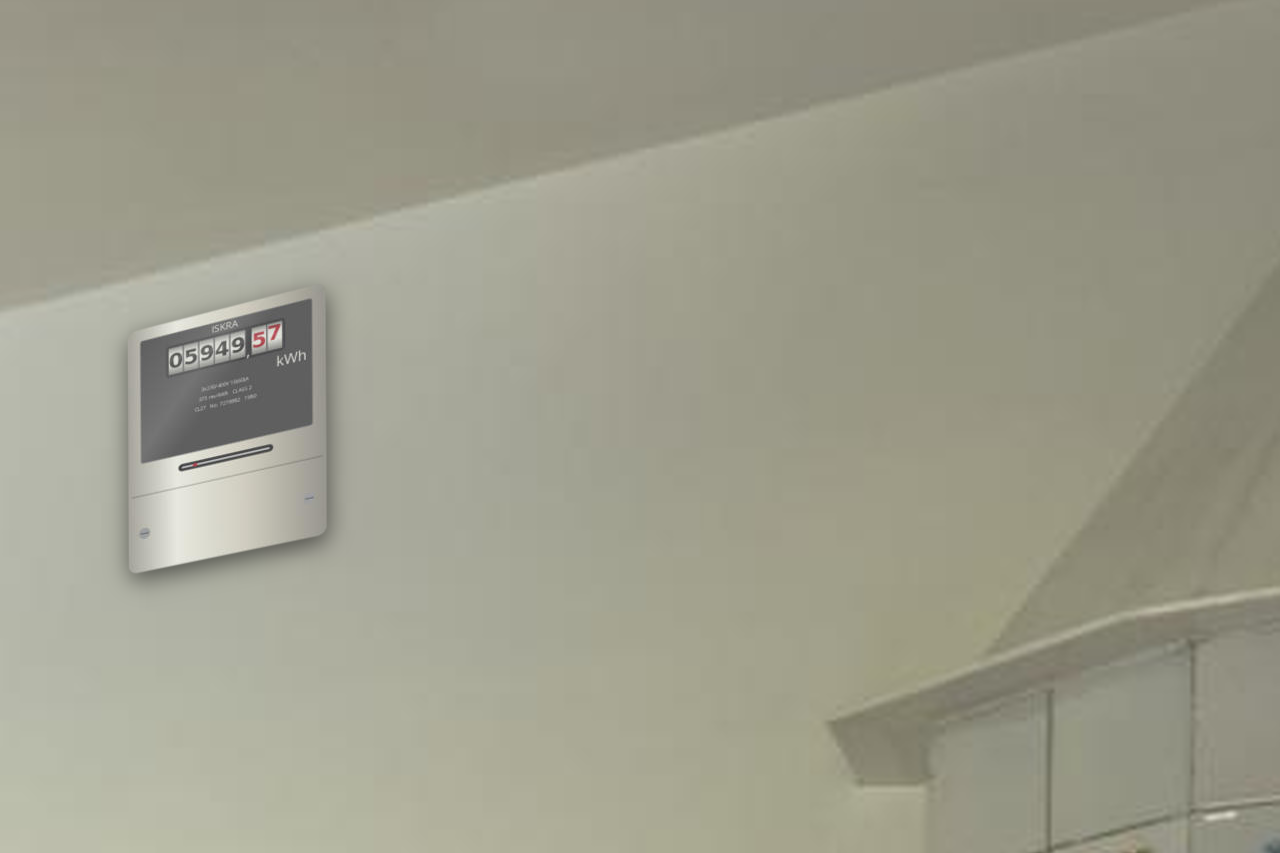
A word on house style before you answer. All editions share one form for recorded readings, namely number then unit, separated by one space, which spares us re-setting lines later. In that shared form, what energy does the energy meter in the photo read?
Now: 5949.57 kWh
